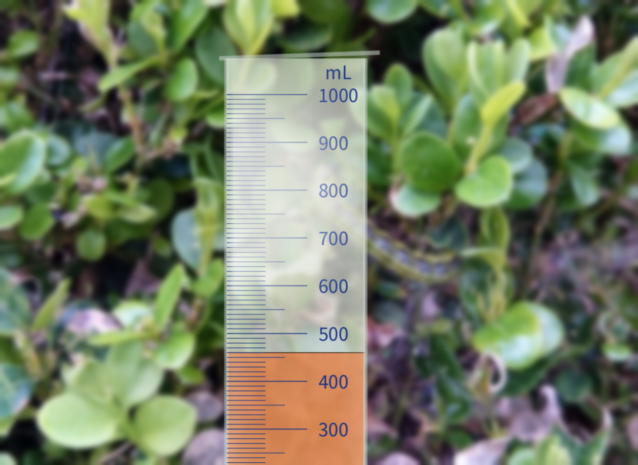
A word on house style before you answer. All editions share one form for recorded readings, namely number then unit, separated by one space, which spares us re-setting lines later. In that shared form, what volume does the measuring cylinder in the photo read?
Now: 460 mL
